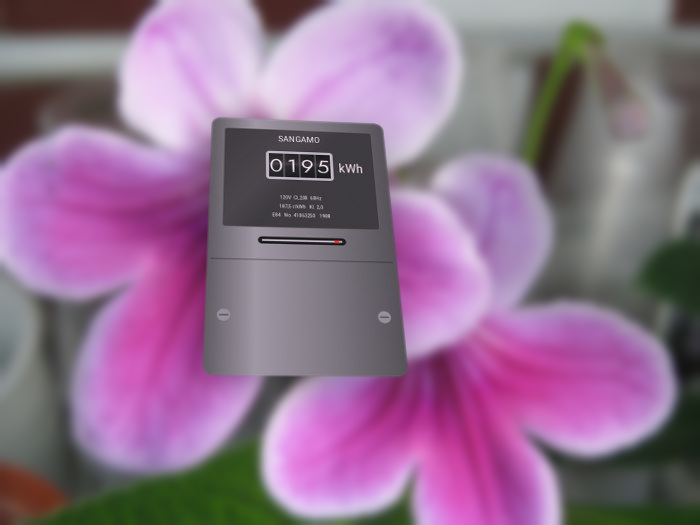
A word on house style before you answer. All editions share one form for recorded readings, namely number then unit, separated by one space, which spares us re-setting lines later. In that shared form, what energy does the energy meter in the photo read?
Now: 195 kWh
